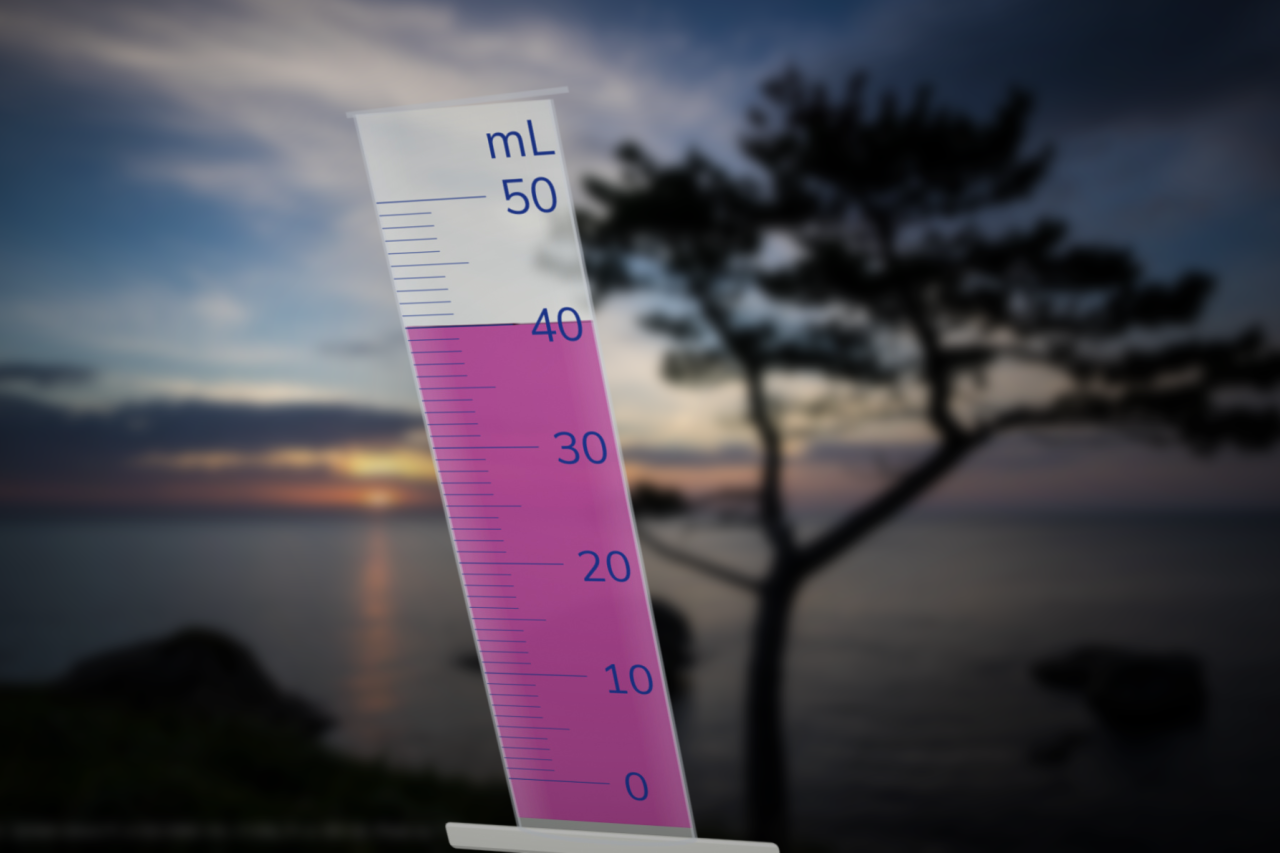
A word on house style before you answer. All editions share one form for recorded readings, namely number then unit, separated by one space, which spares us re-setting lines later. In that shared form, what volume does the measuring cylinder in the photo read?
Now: 40 mL
